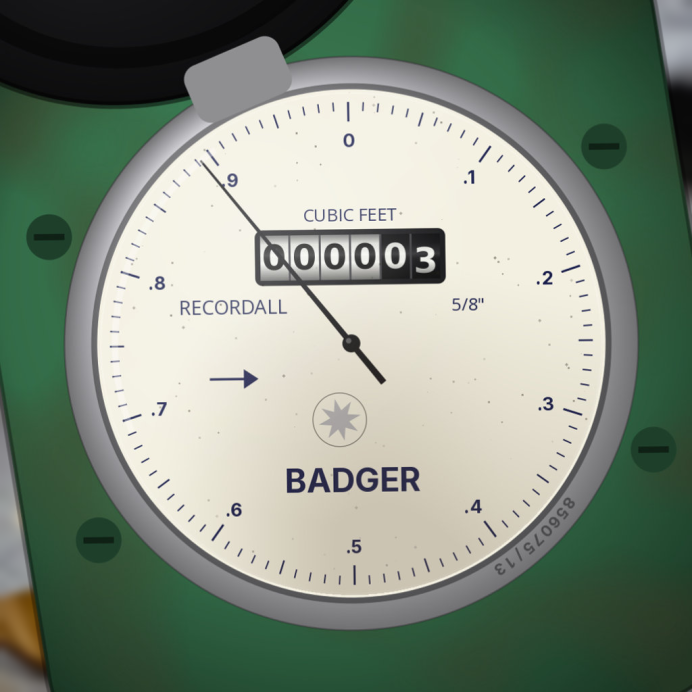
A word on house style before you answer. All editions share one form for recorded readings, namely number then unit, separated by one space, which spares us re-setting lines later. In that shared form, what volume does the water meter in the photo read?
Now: 2.89 ft³
